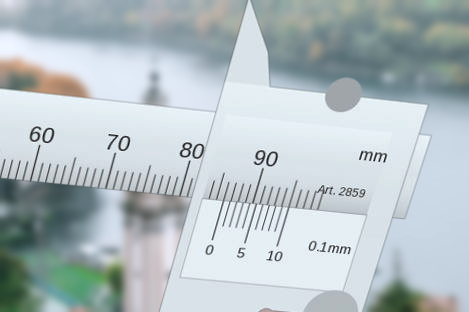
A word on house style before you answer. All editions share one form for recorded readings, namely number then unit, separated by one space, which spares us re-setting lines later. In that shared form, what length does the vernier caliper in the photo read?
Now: 86.0 mm
